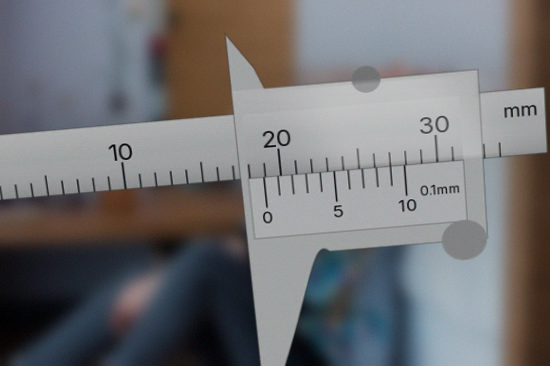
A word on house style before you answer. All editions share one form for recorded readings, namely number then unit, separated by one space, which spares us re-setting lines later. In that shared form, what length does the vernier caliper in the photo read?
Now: 18.9 mm
